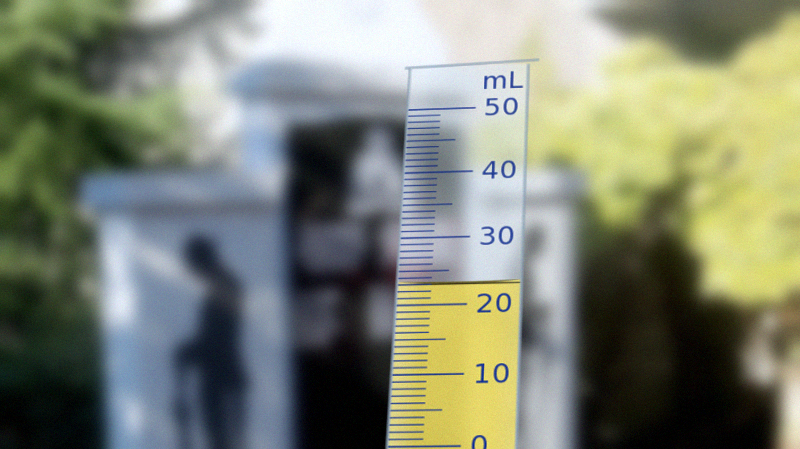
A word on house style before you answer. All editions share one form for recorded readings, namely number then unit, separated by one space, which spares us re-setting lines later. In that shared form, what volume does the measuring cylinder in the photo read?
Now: 23 mL
